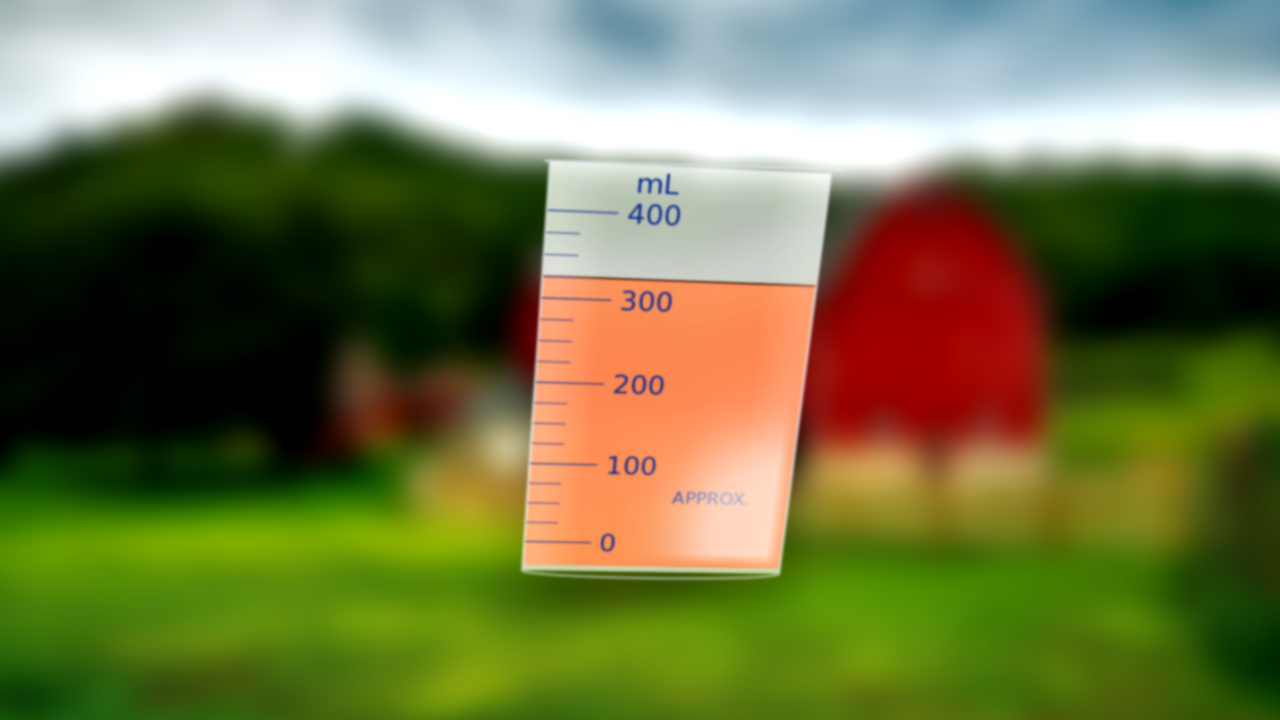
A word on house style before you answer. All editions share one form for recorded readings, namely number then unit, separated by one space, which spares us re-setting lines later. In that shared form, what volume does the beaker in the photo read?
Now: 325 mL
